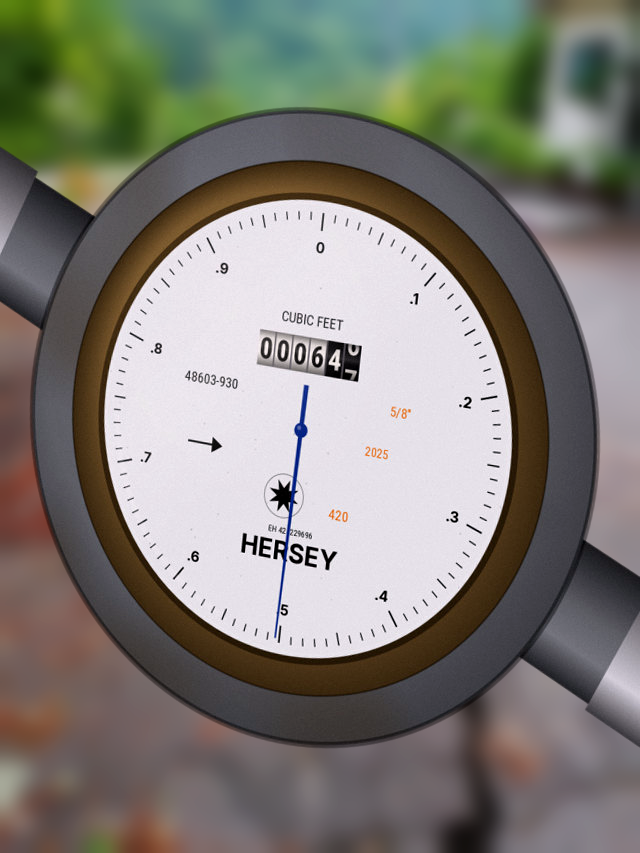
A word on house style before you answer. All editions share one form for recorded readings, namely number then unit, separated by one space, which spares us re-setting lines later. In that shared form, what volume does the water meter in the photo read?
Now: 646.50 ft³
